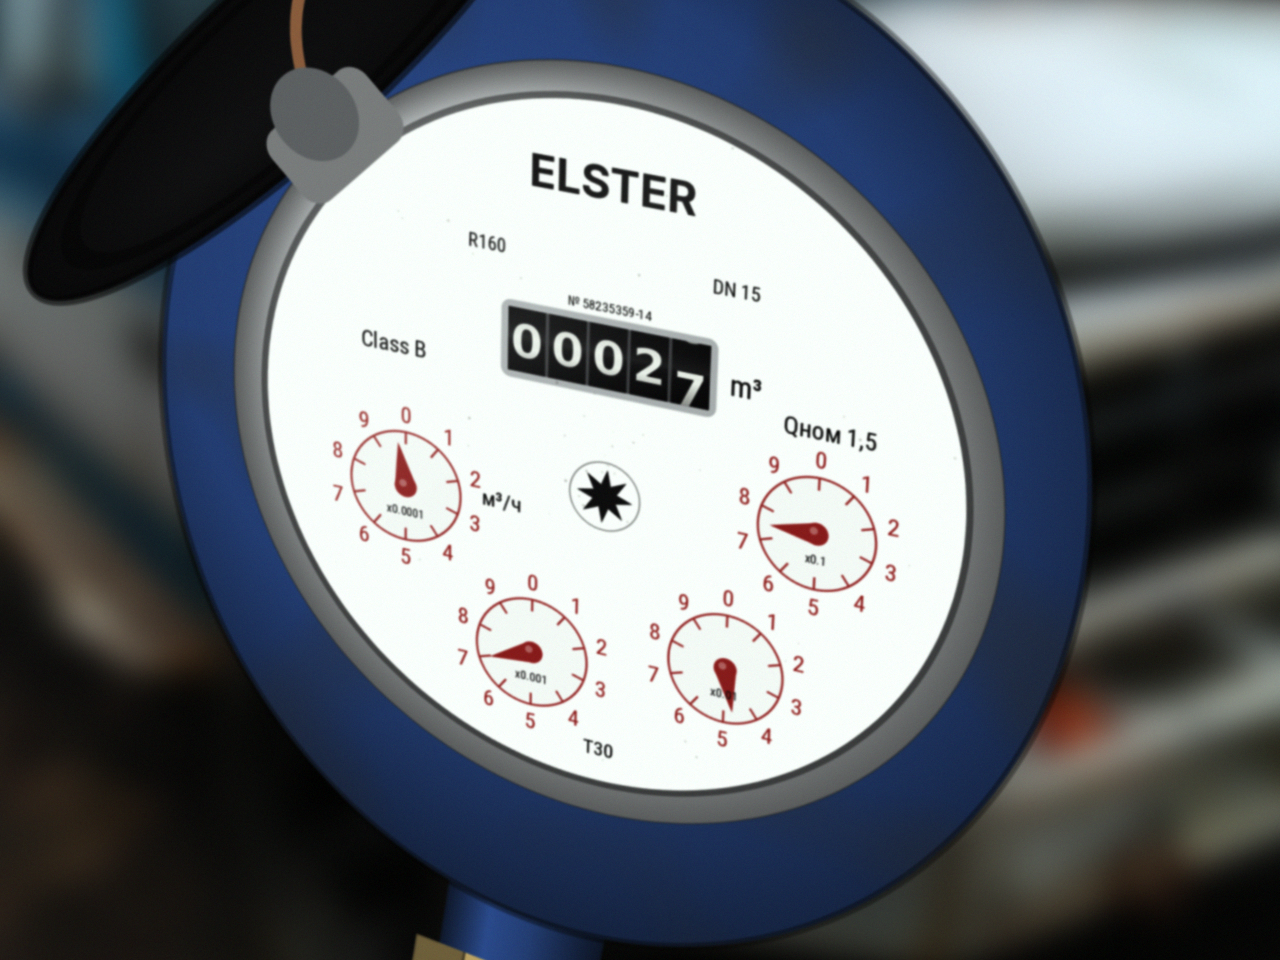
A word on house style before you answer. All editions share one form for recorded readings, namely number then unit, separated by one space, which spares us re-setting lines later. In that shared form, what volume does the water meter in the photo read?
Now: 26.7469 m³
